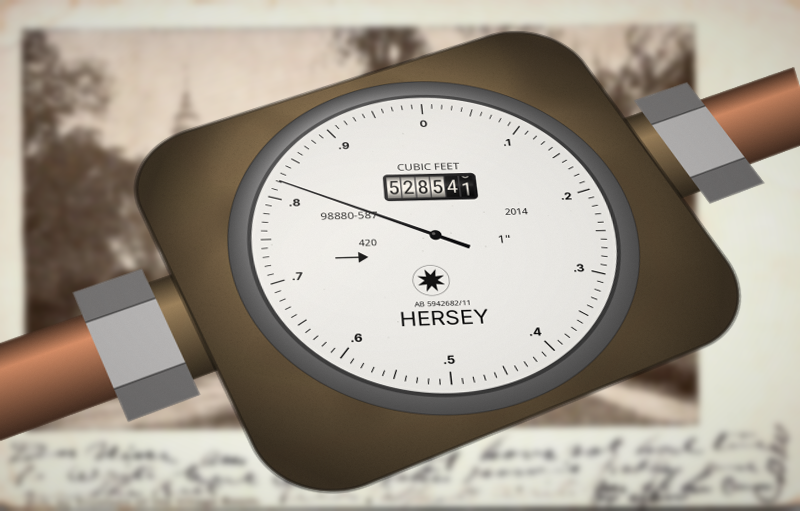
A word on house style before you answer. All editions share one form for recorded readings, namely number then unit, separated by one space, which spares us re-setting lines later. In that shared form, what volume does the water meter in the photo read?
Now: 528540.82 ft³
